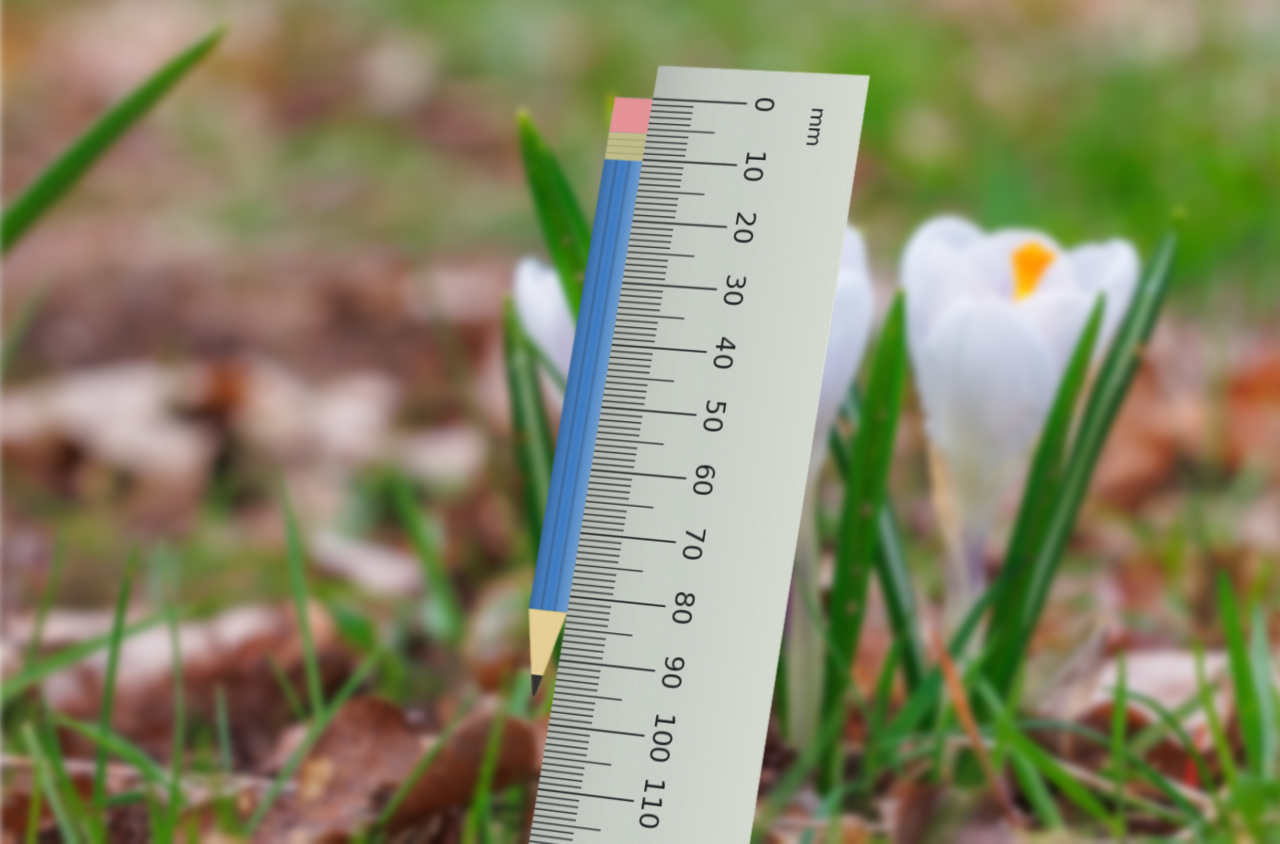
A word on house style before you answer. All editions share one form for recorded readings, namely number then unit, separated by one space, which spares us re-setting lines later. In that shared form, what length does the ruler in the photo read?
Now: 96 mm
